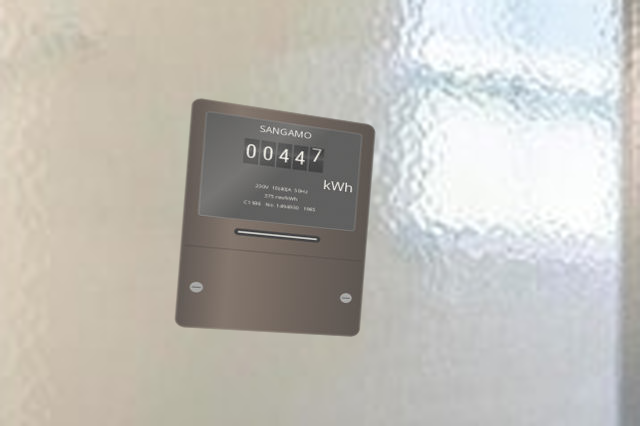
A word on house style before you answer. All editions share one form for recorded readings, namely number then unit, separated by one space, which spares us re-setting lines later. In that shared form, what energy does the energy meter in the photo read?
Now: 447 kWh
